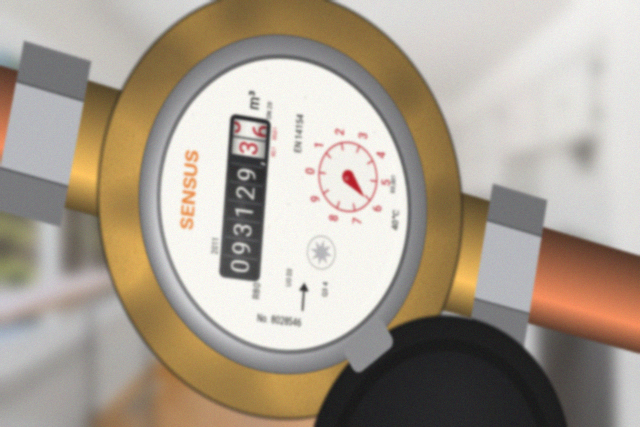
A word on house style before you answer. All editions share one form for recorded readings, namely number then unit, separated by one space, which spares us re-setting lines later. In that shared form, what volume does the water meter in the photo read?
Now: 93129.356 m³
